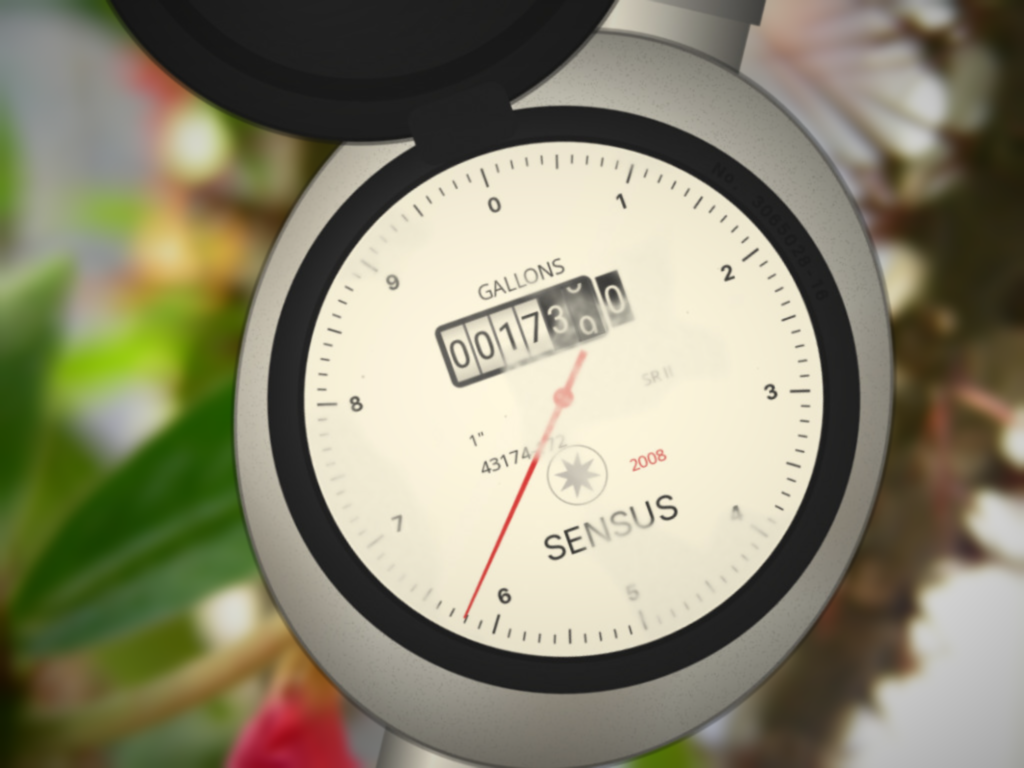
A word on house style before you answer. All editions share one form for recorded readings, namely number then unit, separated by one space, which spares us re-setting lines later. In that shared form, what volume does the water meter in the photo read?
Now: 17386.2 gal
